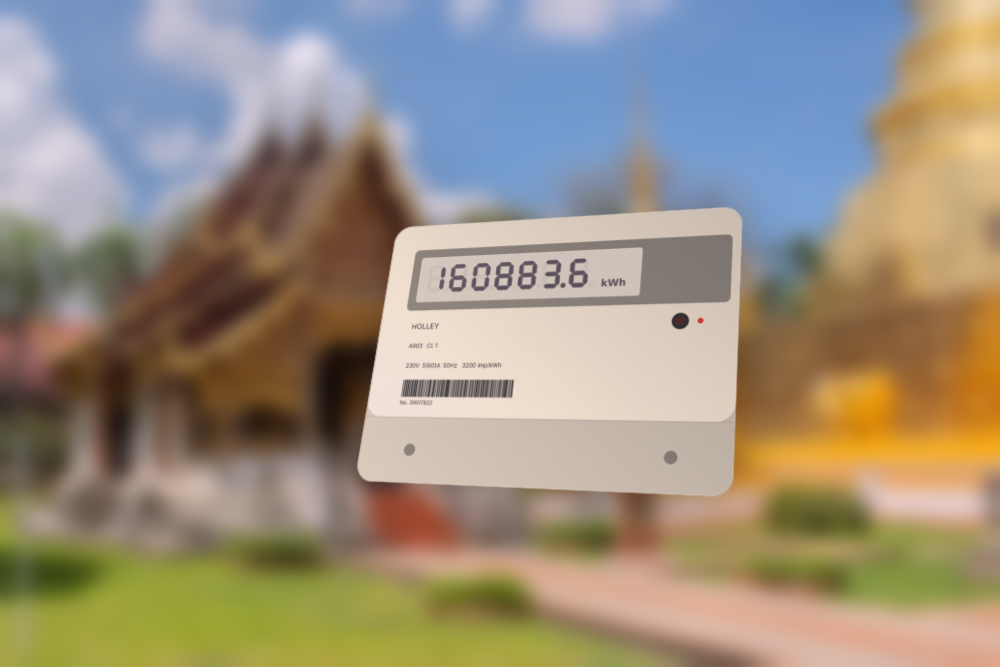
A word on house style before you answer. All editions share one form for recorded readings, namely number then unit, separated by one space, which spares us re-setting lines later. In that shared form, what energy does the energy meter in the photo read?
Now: 160883.6 kWh
